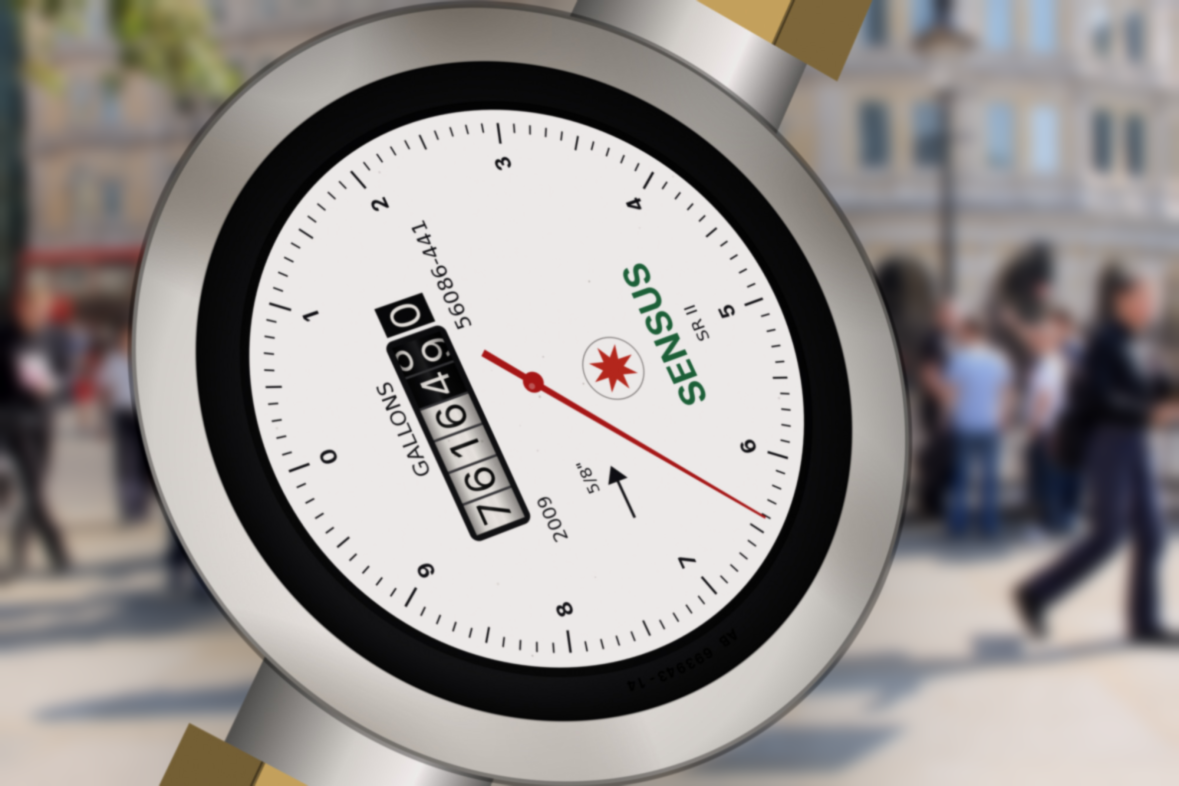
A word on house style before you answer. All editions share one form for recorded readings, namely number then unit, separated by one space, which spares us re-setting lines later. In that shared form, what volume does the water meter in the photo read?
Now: 7616486.4 gal
